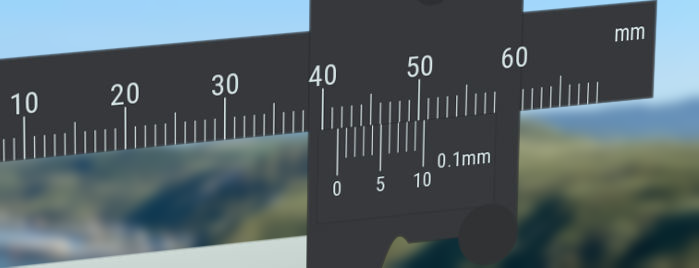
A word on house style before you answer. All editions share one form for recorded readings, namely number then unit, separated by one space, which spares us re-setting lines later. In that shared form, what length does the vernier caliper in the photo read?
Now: 41.6 mm
